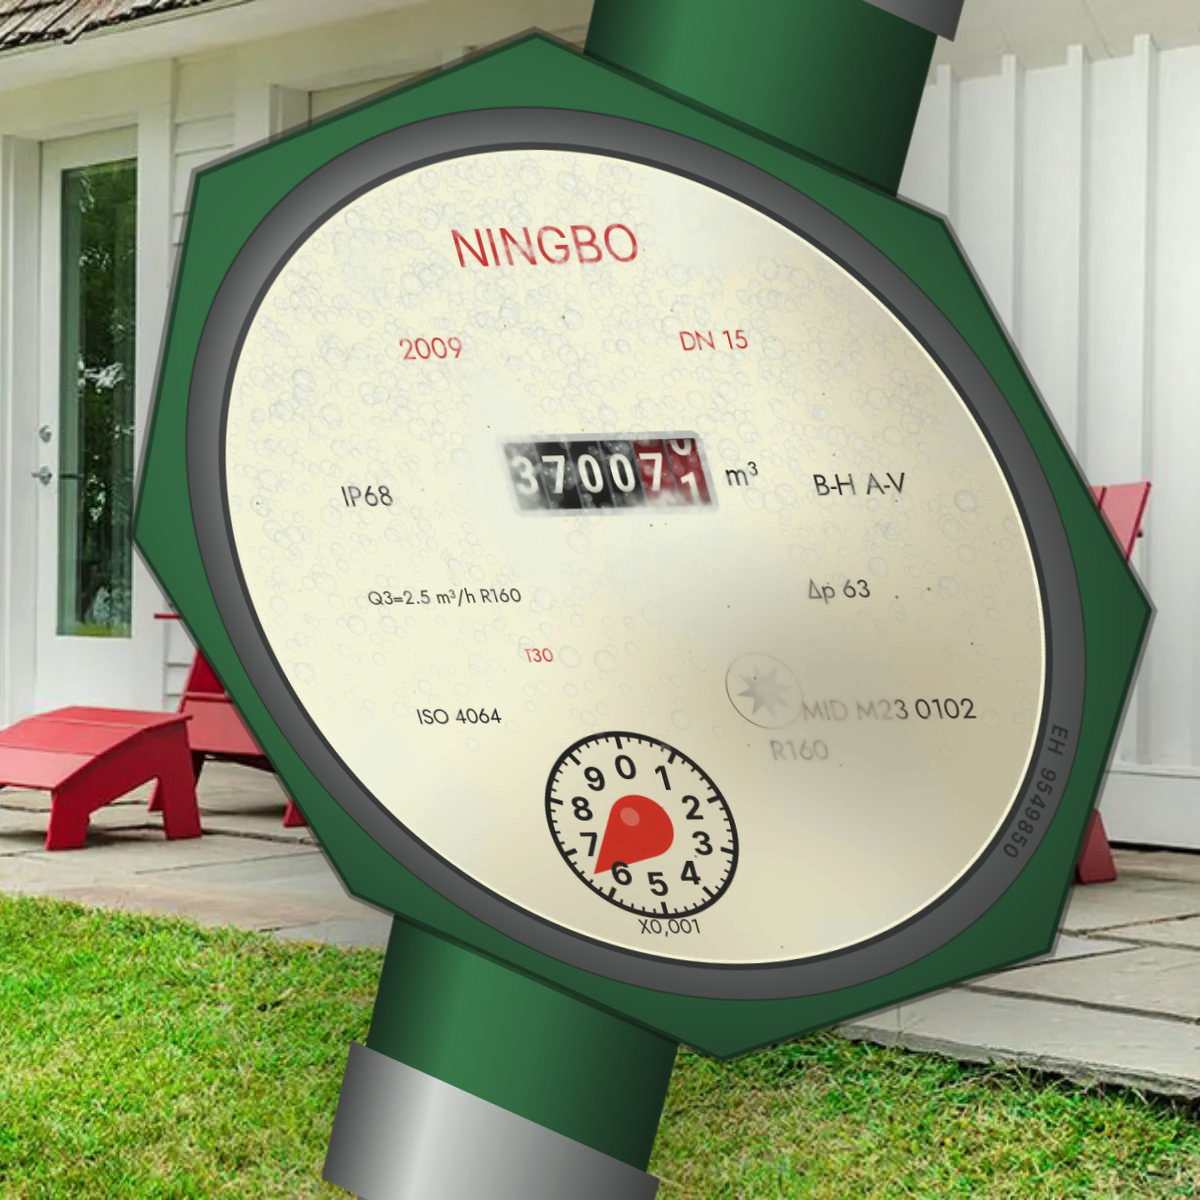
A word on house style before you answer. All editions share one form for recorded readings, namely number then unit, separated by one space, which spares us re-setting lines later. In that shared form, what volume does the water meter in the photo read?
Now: 3700.706 m³
